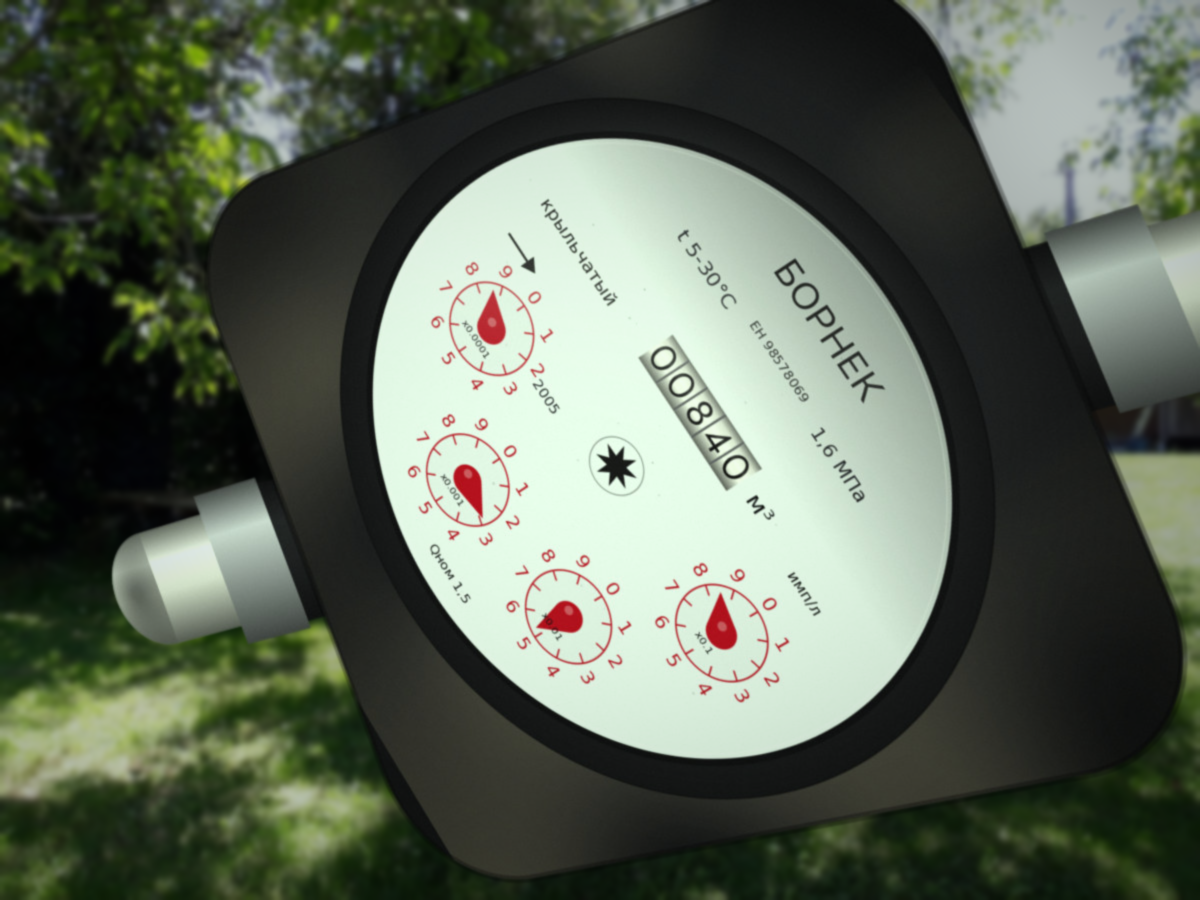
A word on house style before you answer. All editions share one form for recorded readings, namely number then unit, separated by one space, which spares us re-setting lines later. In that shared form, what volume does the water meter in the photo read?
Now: 840.8528 m³
